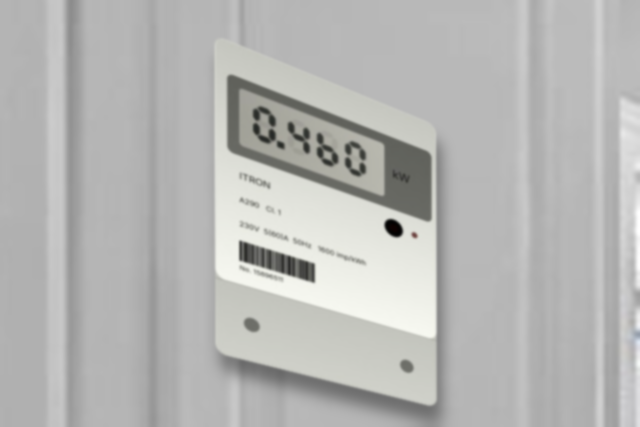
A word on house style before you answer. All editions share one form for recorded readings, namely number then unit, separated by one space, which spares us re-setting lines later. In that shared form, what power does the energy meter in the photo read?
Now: 0.460 kW
